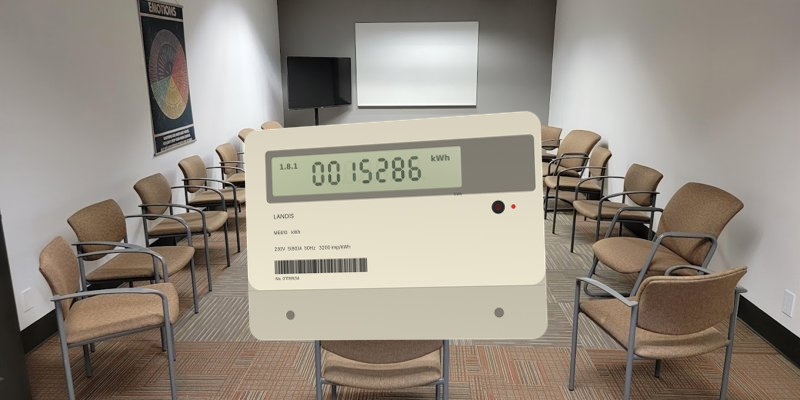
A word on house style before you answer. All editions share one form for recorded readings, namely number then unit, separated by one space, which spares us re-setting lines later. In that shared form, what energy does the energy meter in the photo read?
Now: 15286 kWh
